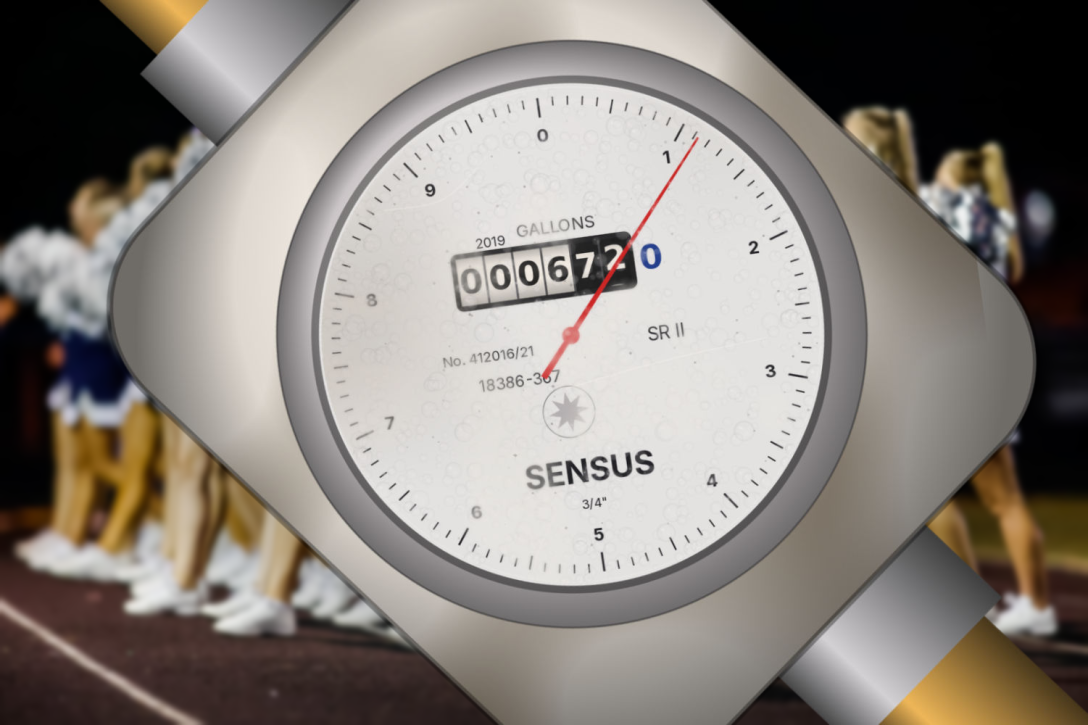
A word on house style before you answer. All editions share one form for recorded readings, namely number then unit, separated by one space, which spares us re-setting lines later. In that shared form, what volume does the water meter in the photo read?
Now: 6721.1 gal
